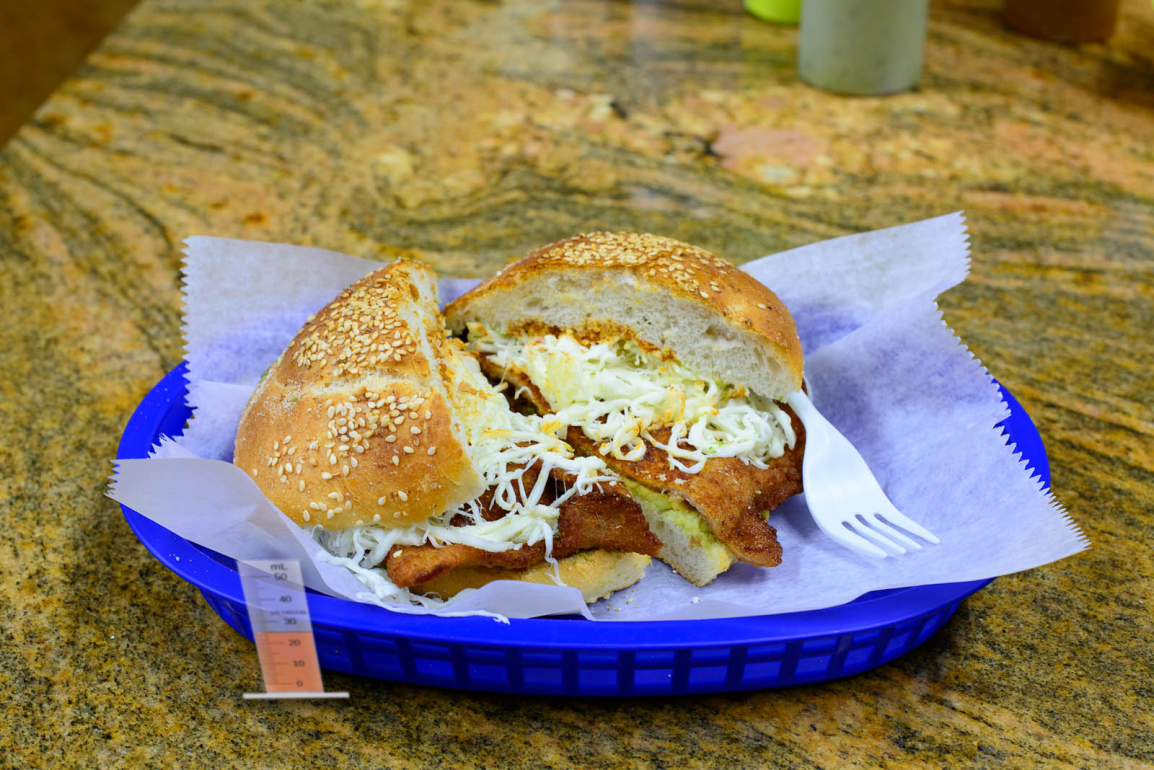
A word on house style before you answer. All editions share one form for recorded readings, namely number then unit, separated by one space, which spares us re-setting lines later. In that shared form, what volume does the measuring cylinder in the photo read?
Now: 25 mL
